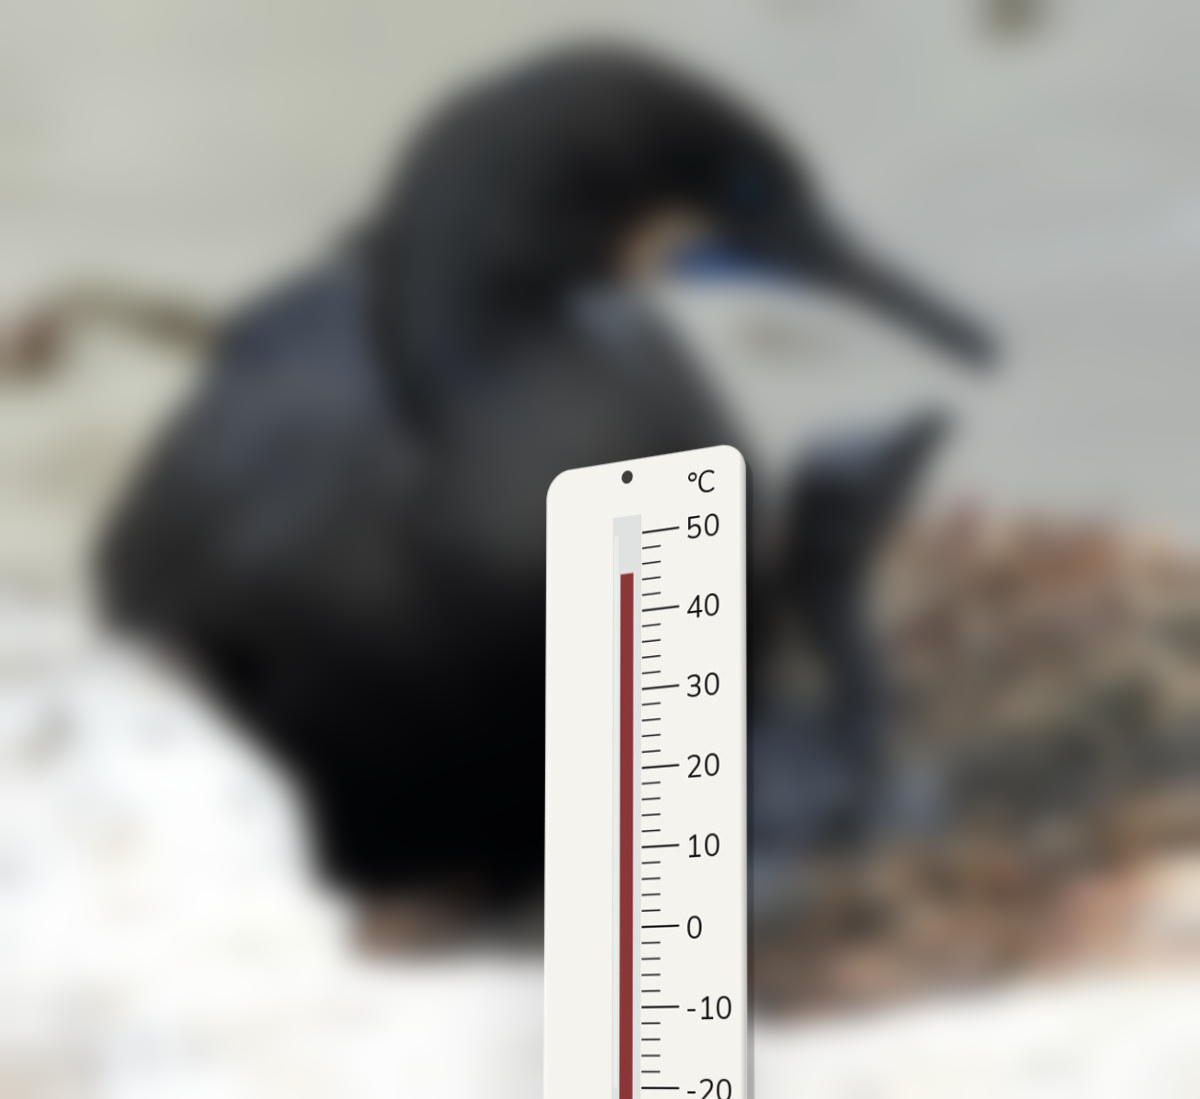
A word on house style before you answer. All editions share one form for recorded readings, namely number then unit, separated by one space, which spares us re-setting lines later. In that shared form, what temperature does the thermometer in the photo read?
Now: 45 °C
